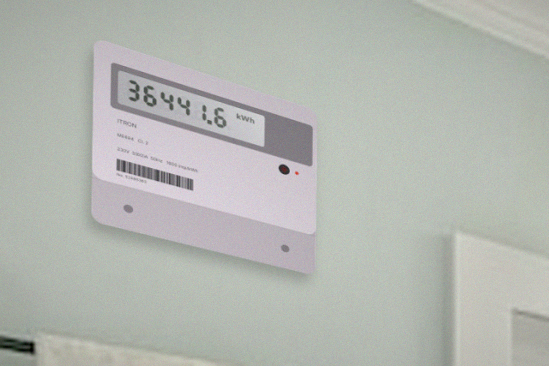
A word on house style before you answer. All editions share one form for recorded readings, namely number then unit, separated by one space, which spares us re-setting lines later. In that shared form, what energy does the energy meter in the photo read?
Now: 36441.6 kWh
